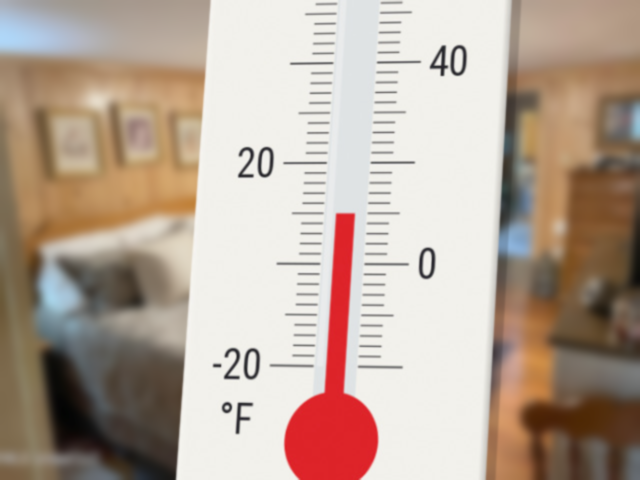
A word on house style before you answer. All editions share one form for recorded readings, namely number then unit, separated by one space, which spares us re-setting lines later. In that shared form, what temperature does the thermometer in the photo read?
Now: 10 °F
